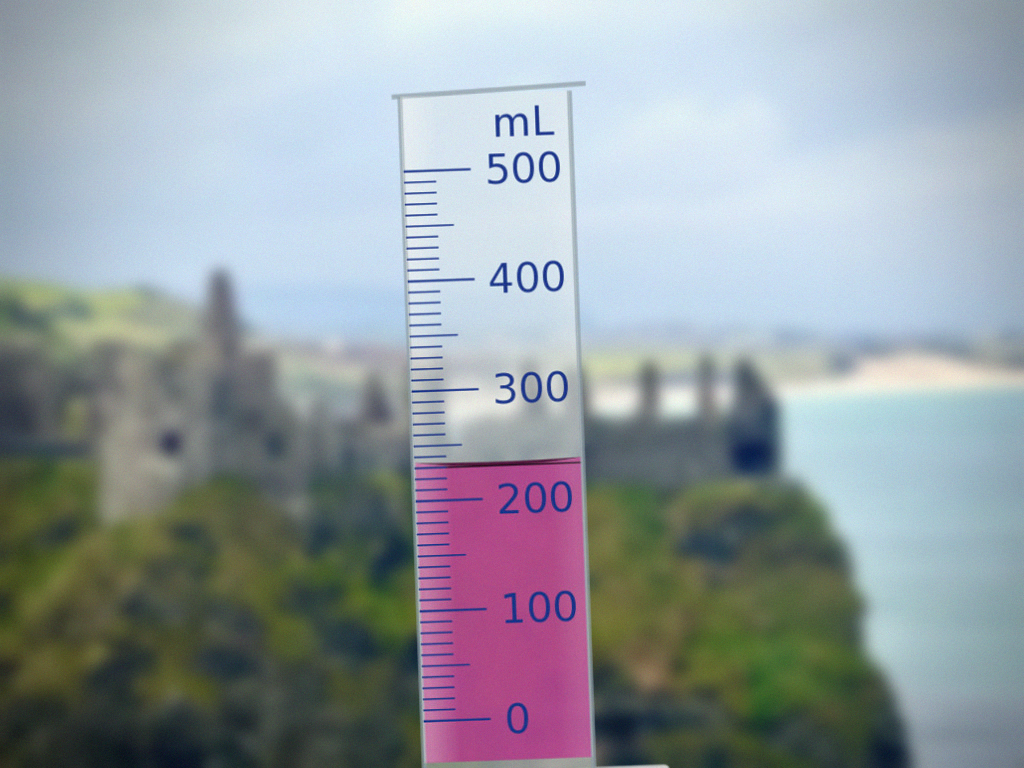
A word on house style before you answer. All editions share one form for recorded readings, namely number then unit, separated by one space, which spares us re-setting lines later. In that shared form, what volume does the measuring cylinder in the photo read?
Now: 230 mL
